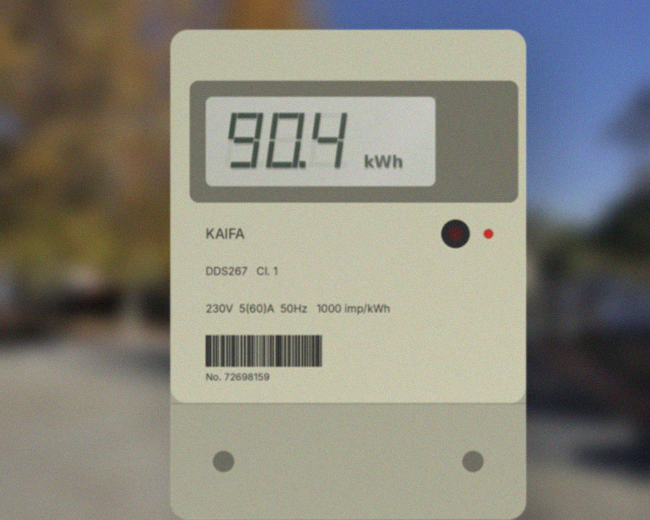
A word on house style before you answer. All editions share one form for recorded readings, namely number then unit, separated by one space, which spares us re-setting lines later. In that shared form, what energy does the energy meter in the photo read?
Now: 90.4 kWh
